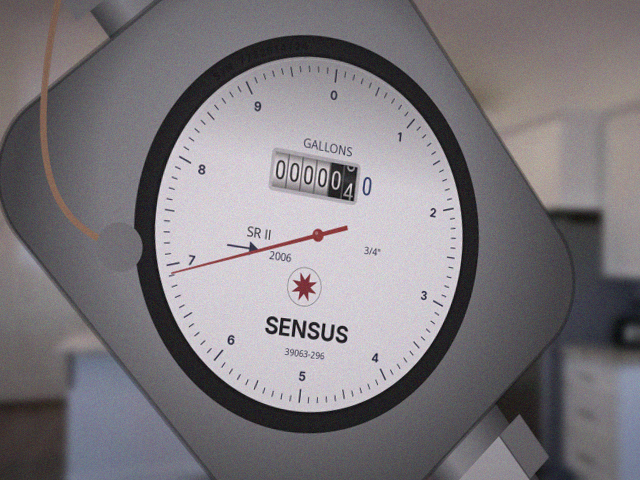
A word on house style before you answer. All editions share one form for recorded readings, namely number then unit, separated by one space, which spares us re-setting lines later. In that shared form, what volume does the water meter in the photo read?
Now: 36.9 gal
